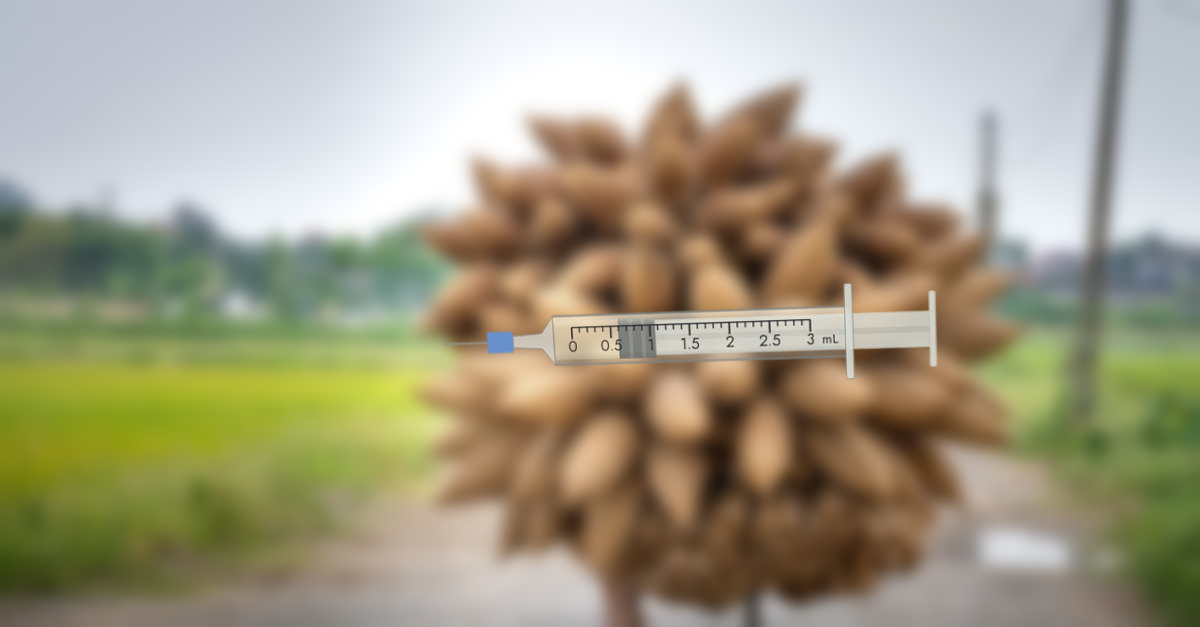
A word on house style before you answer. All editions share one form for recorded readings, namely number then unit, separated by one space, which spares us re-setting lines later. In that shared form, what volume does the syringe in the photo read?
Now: 0.6 mL
